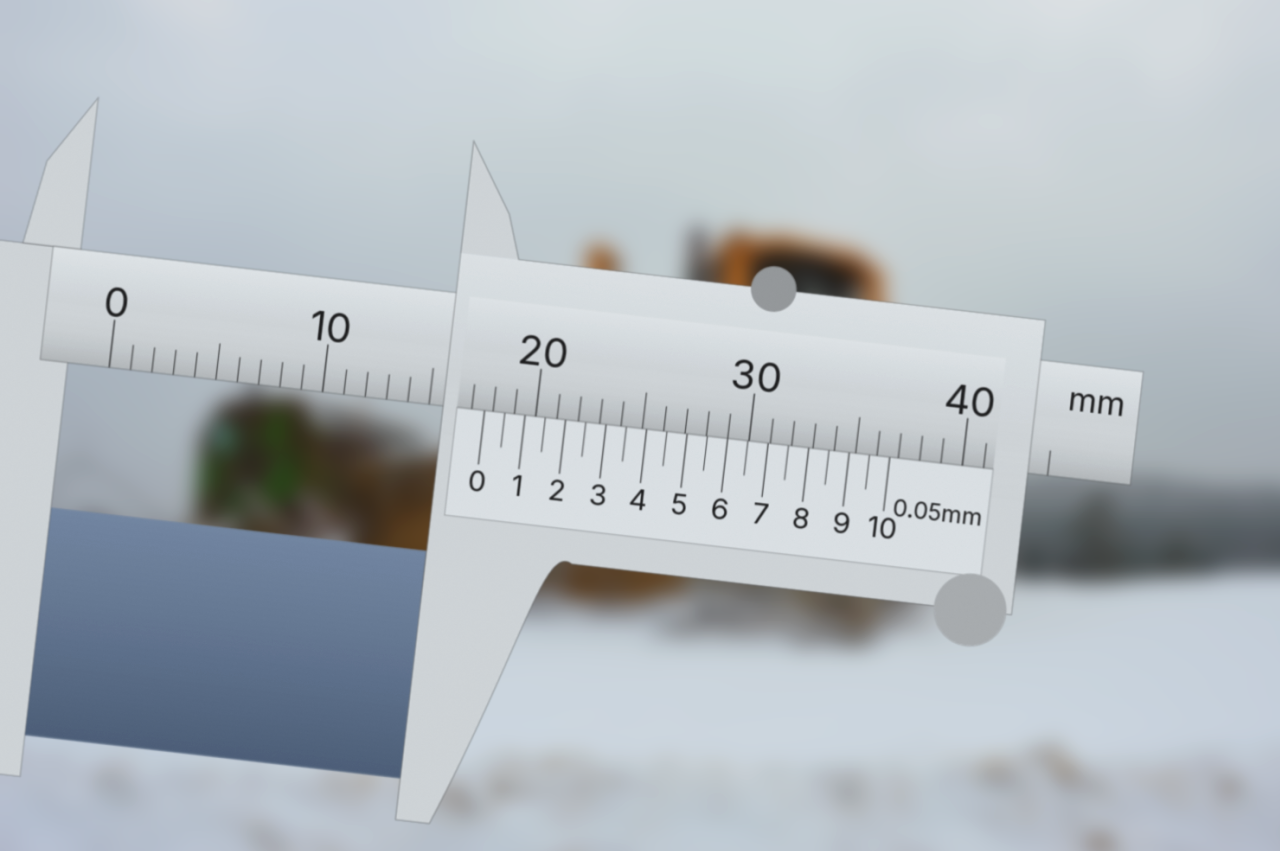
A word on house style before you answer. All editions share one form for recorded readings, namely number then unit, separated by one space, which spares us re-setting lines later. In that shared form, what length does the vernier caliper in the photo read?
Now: 17.6 mm
